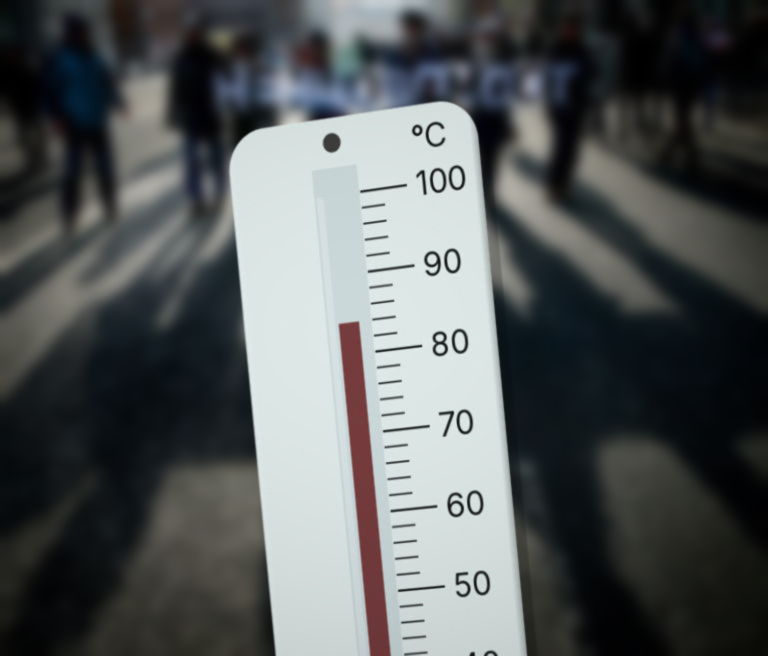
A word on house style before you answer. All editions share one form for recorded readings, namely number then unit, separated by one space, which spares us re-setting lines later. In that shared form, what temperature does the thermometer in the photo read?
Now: 84 °C
